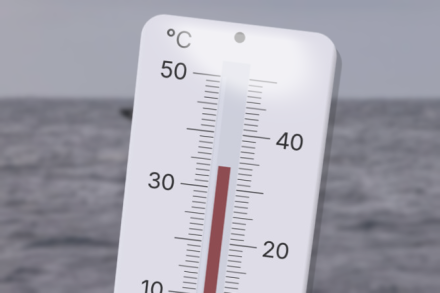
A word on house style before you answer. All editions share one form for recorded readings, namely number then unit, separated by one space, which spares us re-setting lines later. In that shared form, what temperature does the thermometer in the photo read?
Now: 34 °C
